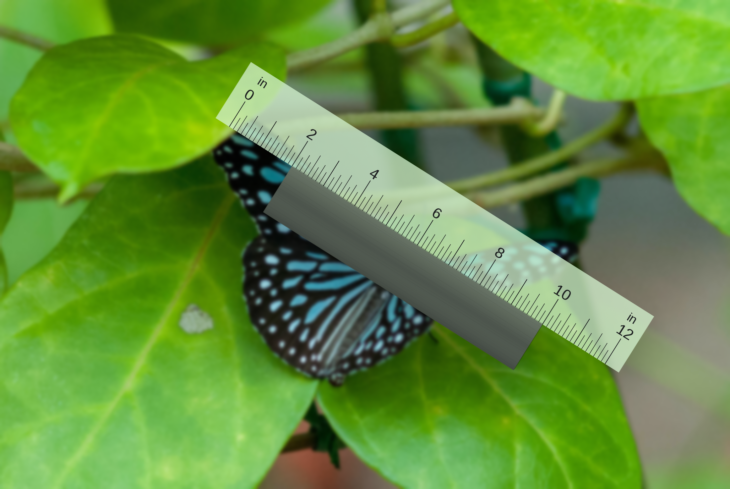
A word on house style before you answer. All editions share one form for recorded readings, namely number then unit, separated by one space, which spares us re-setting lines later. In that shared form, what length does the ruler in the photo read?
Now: 8 in
